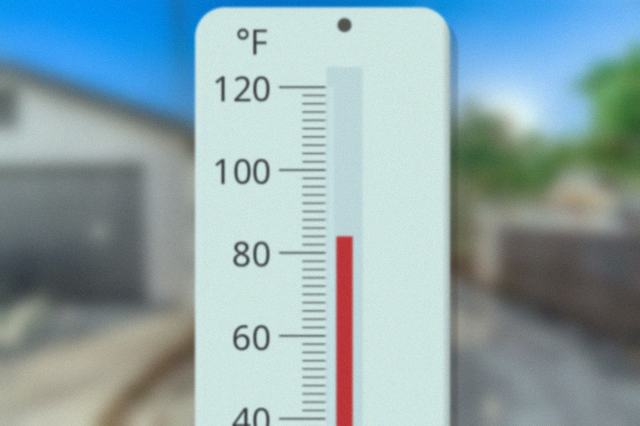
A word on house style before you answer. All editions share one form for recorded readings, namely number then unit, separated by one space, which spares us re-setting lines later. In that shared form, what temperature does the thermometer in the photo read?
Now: 84 °F
